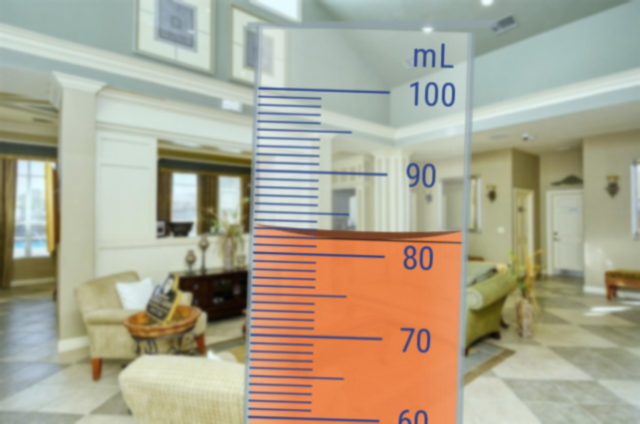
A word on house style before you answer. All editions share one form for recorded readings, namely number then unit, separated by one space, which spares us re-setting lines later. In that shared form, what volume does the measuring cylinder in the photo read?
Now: 82 mL
